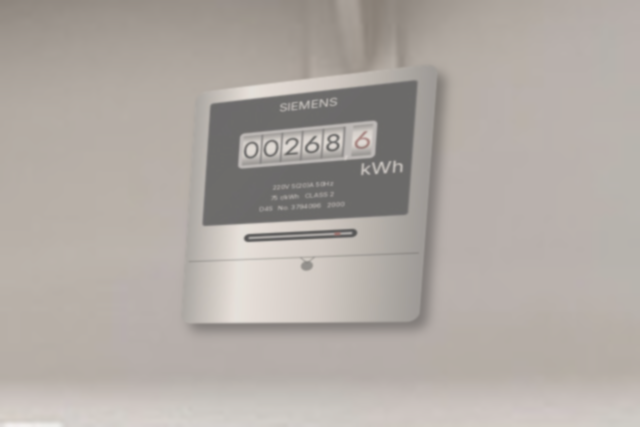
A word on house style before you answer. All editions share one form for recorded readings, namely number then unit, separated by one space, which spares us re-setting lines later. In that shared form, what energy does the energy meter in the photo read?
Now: 268.6 kWh
